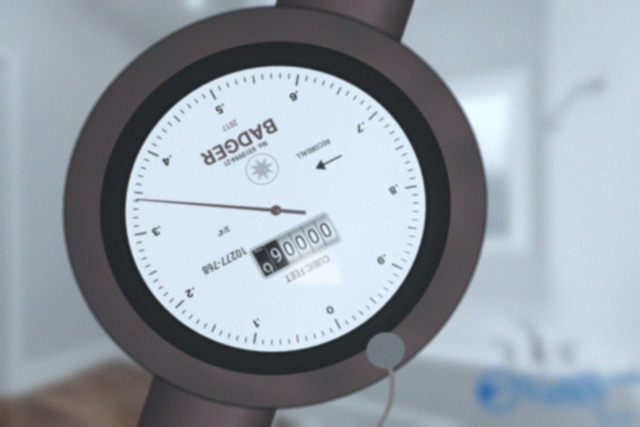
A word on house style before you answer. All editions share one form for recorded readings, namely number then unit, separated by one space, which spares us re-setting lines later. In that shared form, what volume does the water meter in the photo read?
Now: 66.34 ft³
